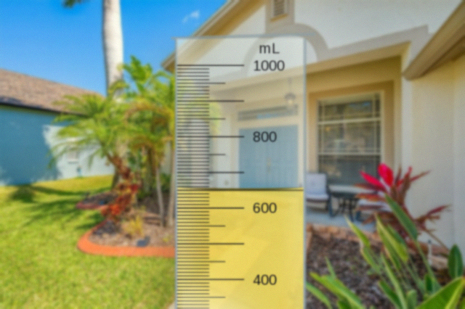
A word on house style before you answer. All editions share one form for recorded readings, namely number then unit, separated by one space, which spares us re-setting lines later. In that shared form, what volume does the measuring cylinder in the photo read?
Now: 650 mL
